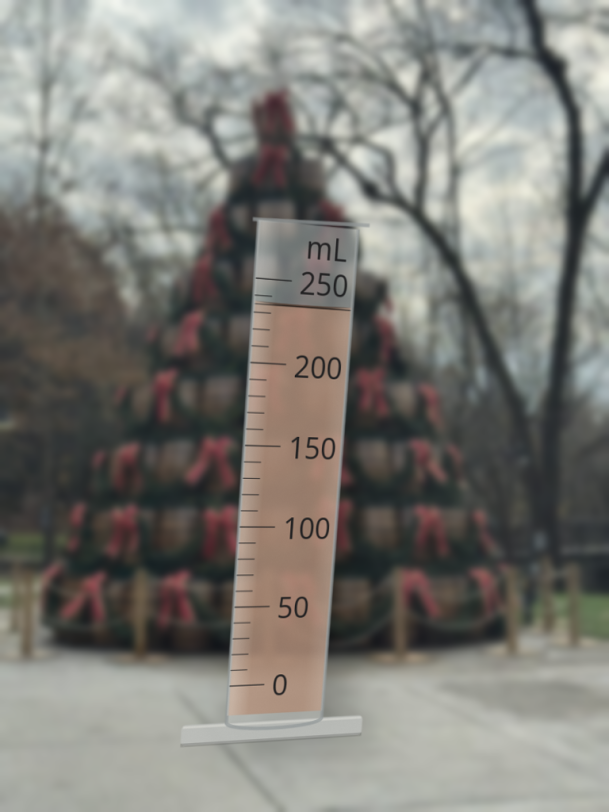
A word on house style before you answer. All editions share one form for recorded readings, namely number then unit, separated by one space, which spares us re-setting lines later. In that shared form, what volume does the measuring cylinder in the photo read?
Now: 235 mL
